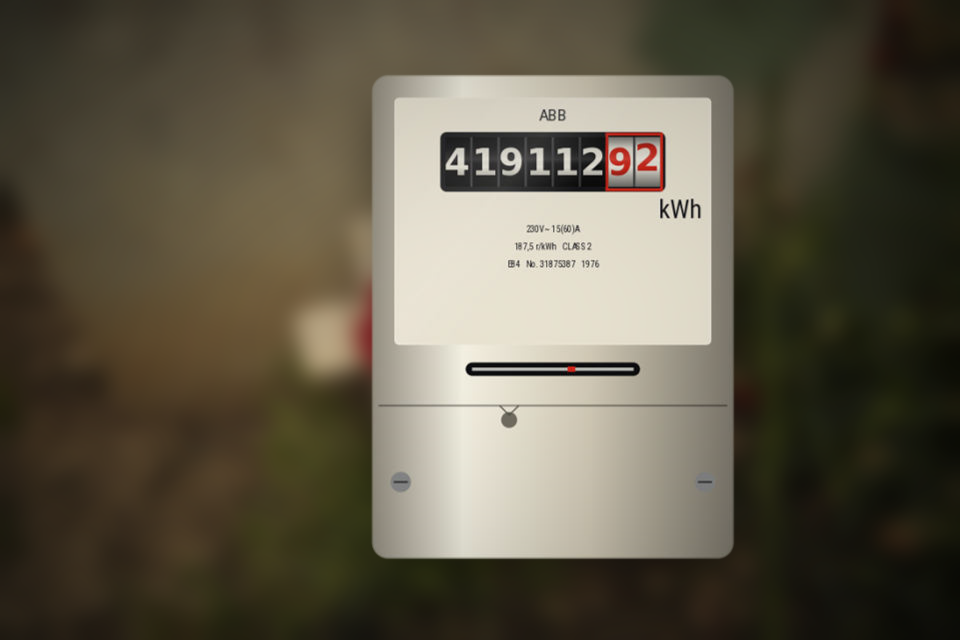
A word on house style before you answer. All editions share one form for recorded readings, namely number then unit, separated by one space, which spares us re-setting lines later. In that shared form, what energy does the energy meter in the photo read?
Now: 419112.92 kWh
